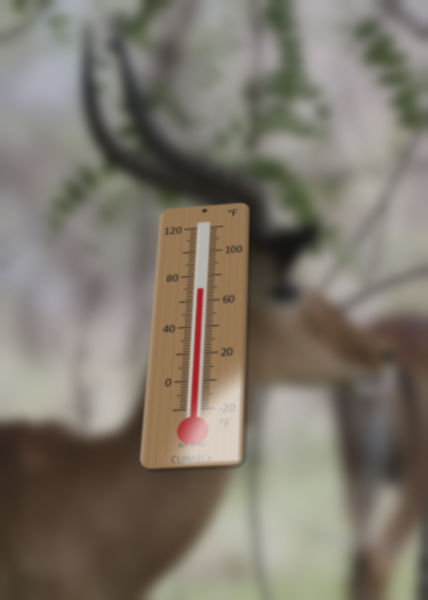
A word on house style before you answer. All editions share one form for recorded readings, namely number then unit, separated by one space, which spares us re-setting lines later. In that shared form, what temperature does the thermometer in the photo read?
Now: 70 °F
